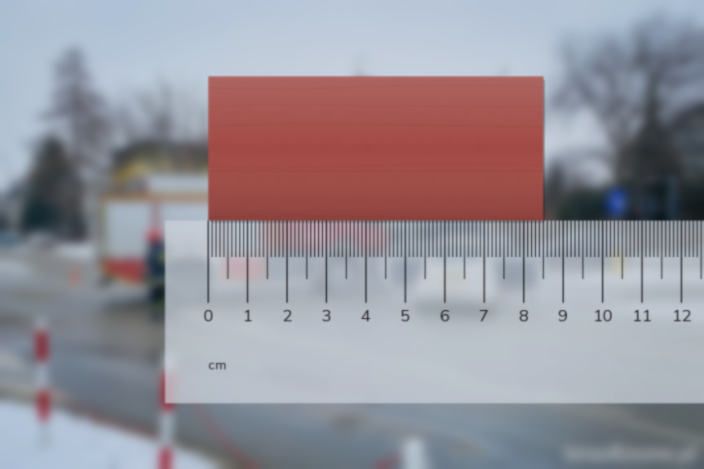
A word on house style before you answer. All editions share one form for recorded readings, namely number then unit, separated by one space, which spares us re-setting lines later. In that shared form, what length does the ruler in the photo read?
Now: 8.5 cm
